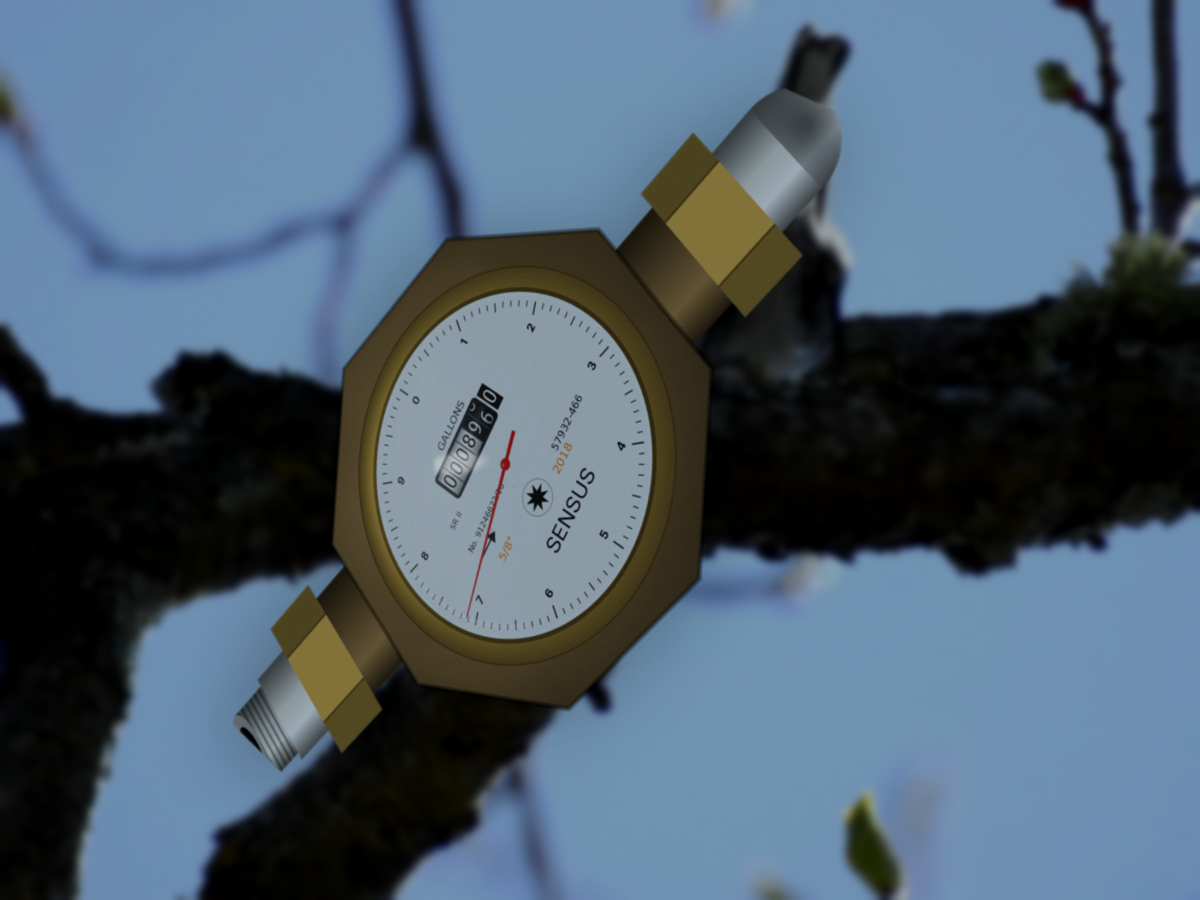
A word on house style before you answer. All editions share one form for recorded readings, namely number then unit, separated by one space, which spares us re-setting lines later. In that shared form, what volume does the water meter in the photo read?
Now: 8957.1 gal
